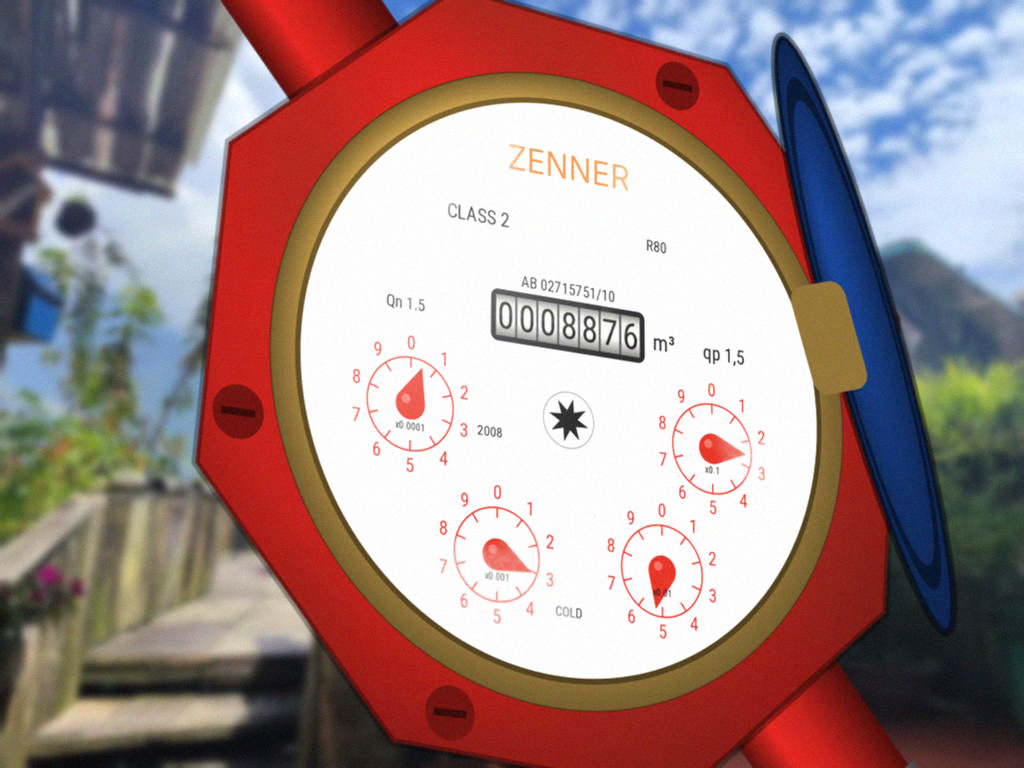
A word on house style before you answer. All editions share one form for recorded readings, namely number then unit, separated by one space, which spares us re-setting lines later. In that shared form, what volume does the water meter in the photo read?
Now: 8876.2530 m³
